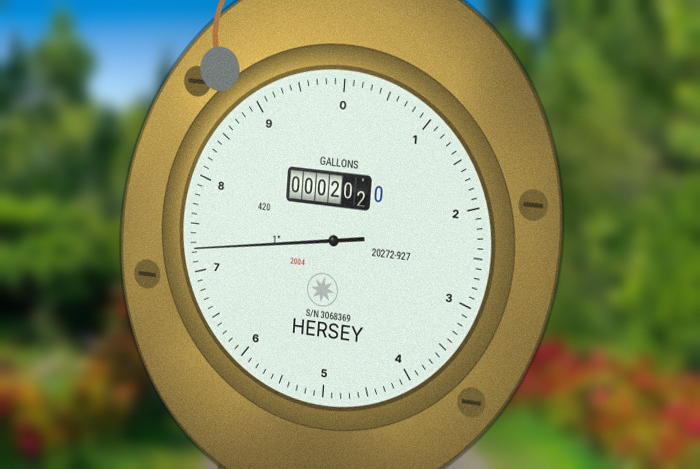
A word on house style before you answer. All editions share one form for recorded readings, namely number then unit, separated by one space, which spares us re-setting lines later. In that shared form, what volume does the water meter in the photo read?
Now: 2017.2 gal
